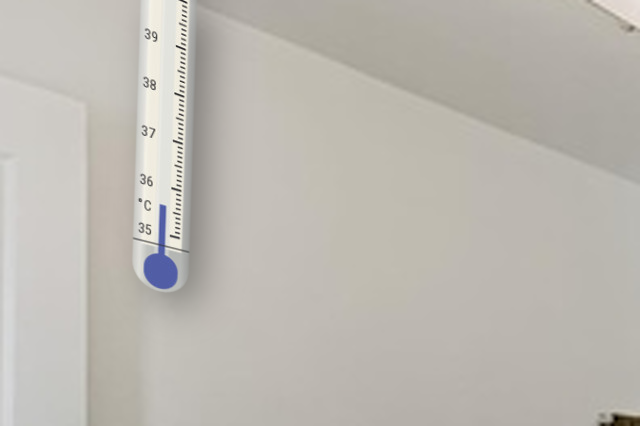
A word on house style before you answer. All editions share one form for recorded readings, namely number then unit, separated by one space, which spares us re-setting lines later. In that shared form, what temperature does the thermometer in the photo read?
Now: 35.6 °C
